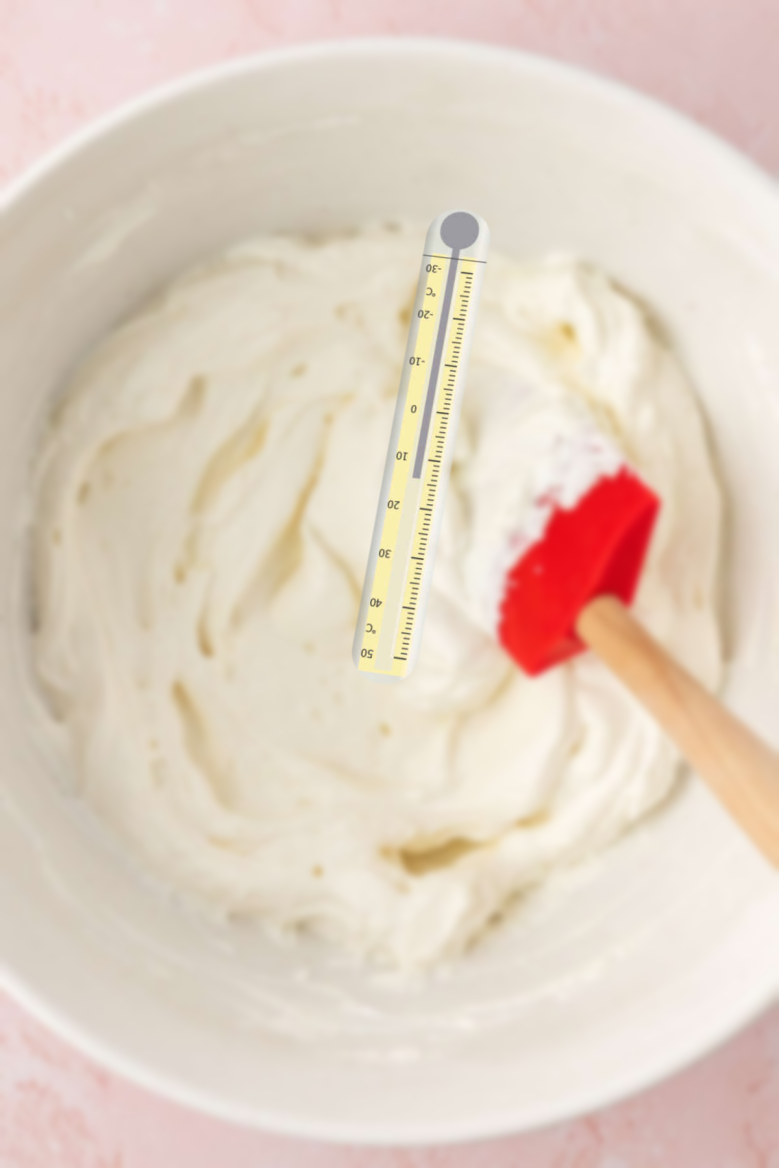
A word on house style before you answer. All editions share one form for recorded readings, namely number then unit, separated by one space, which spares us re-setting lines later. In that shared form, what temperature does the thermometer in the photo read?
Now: 14 °C
